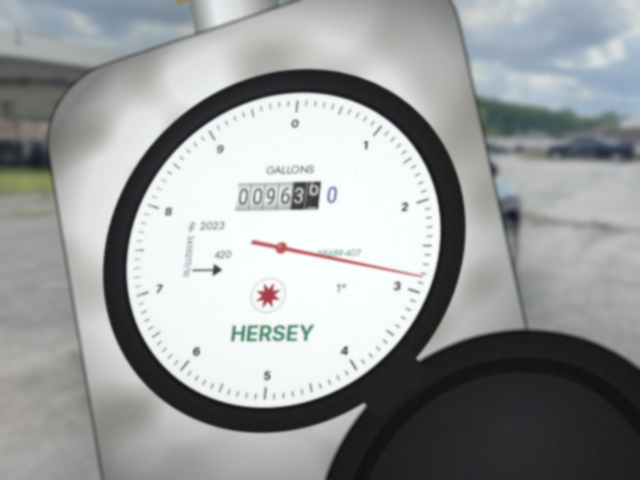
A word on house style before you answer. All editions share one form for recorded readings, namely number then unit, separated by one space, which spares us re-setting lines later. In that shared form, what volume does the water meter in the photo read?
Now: 96362.8 gal
